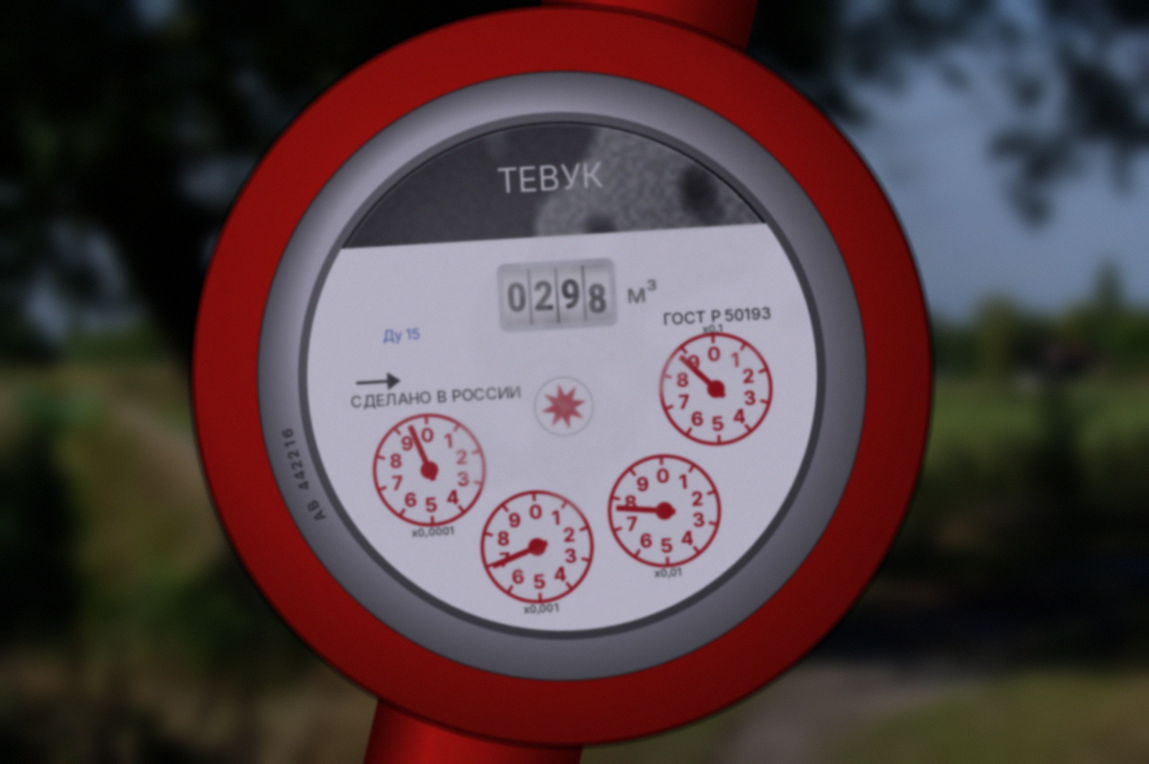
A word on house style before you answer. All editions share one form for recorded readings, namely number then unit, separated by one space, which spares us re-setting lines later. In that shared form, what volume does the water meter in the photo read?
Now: 297.8769 m³
